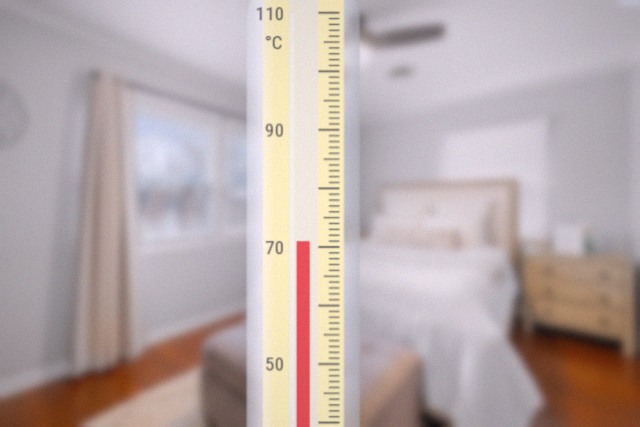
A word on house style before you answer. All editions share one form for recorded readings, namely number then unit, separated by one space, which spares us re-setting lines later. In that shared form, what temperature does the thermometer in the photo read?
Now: 71 °C
